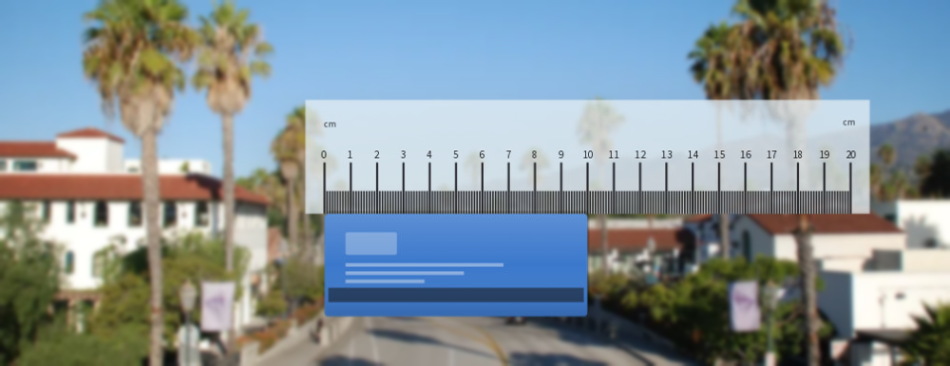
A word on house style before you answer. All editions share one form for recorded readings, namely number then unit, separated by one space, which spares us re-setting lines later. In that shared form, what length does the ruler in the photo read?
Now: 10 cm
